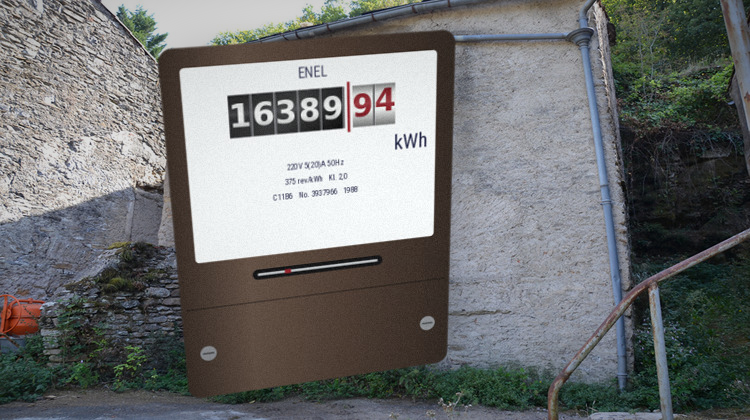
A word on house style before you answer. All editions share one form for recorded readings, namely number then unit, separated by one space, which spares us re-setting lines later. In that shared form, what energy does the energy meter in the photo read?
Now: 16389.94 kWh
